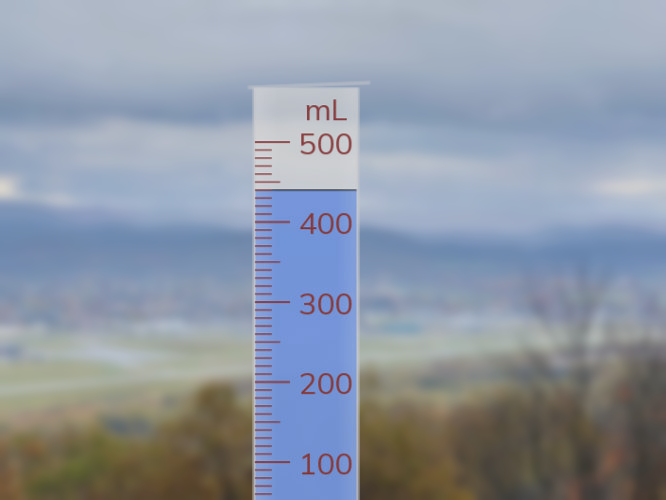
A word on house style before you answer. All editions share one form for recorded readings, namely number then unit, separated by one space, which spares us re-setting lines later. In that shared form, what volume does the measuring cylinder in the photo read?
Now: 440 mL
